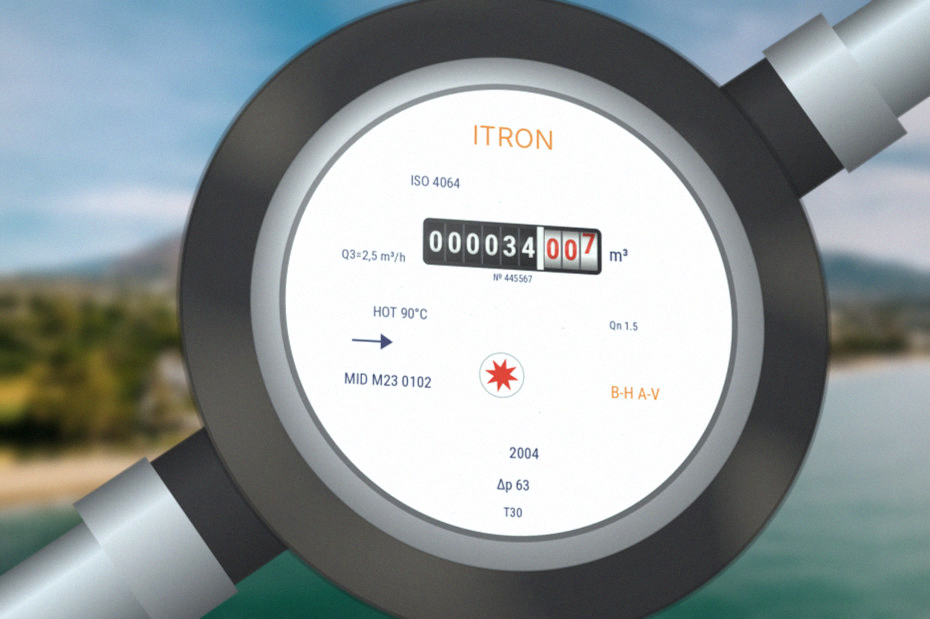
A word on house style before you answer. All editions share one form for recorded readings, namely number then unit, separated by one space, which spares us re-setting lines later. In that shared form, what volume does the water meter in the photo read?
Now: 34.007 m³
